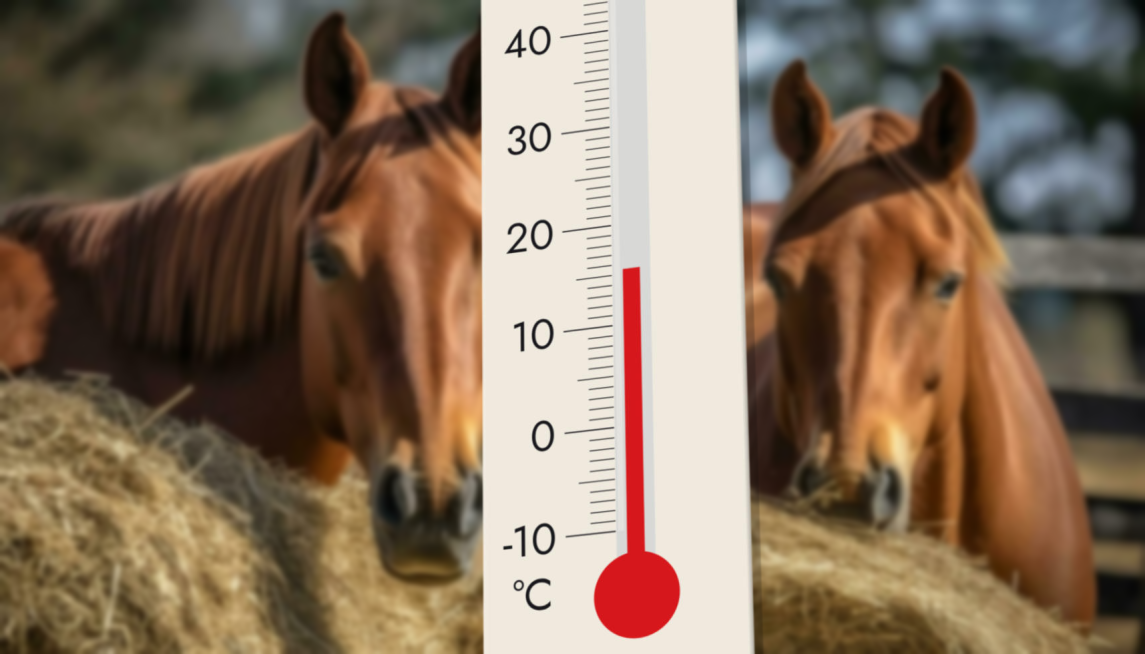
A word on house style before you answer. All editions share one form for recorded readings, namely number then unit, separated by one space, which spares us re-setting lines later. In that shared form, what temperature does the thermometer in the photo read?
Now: 15.5 °C
